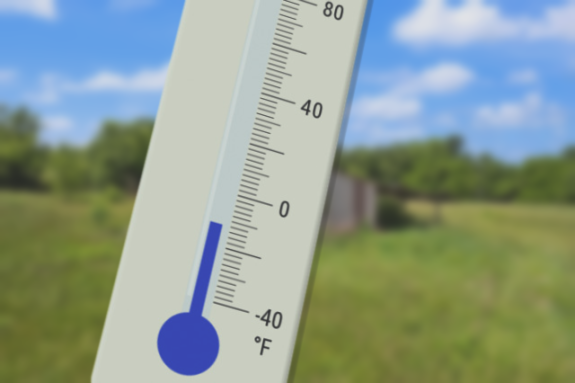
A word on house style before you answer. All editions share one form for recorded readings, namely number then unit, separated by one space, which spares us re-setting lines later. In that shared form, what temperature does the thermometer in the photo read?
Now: -12 °F
